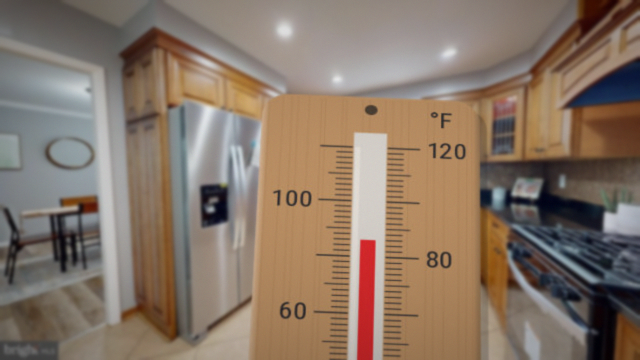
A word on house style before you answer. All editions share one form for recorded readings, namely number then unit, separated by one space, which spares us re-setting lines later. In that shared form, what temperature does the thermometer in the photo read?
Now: 86 °F
